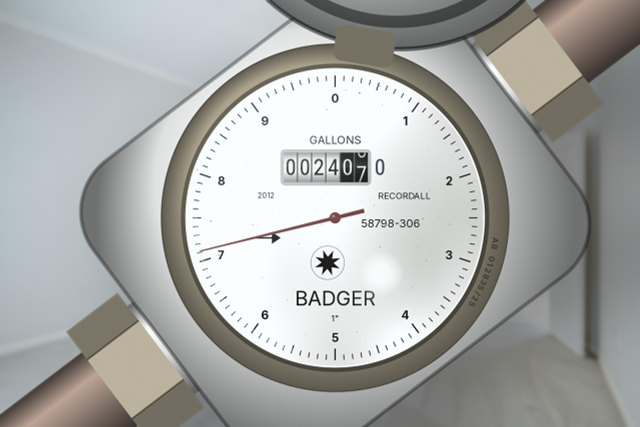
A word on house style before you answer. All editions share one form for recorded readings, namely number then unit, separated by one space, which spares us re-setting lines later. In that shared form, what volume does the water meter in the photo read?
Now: 24067.1 gal
